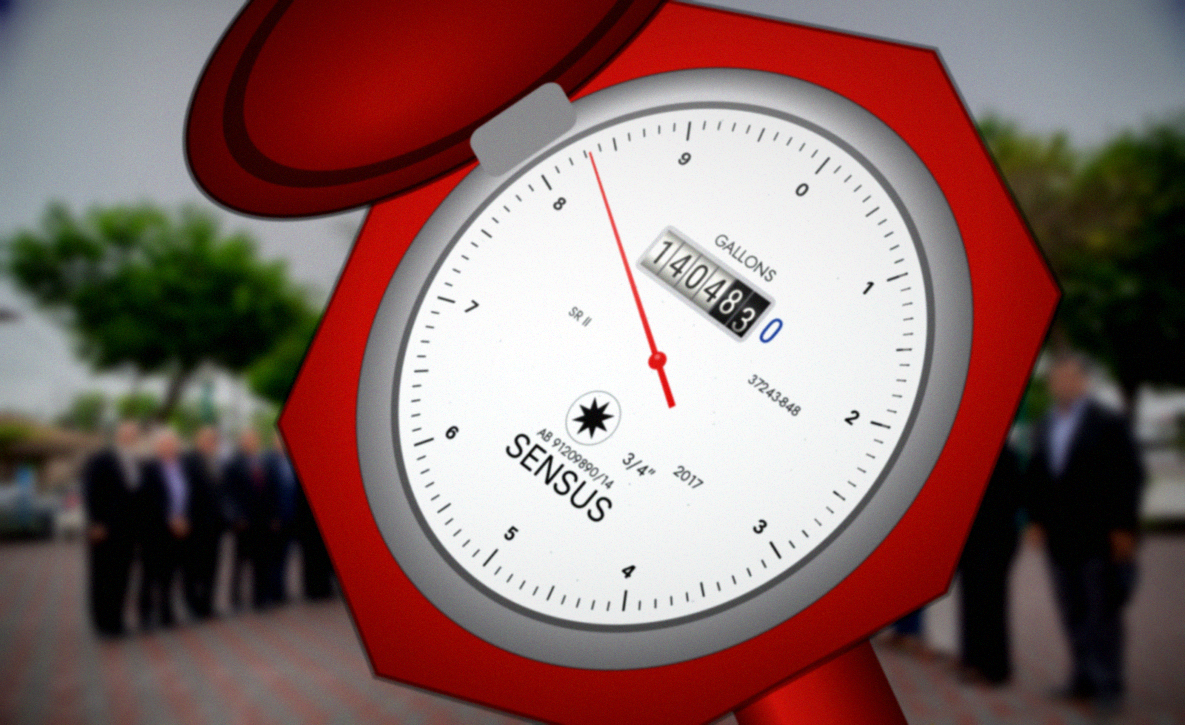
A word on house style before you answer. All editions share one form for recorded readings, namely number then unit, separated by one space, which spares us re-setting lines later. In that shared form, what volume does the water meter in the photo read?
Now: 1404828.3 gal
